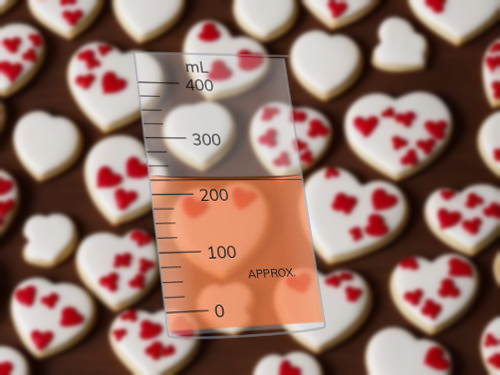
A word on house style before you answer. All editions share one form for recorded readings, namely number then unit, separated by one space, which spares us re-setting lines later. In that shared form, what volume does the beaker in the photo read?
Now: 225 mL
